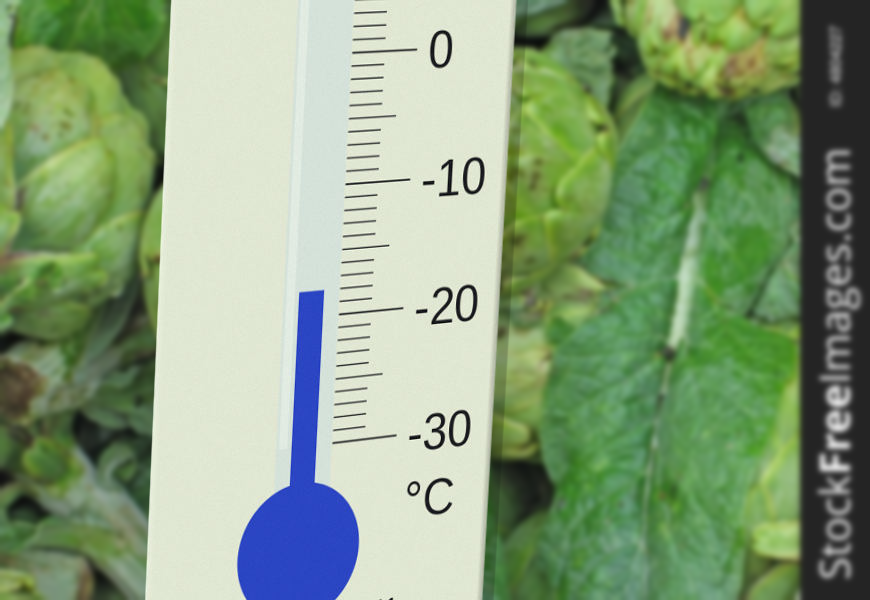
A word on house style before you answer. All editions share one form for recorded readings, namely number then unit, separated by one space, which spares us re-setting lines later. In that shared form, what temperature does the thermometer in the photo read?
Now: -18 °C
